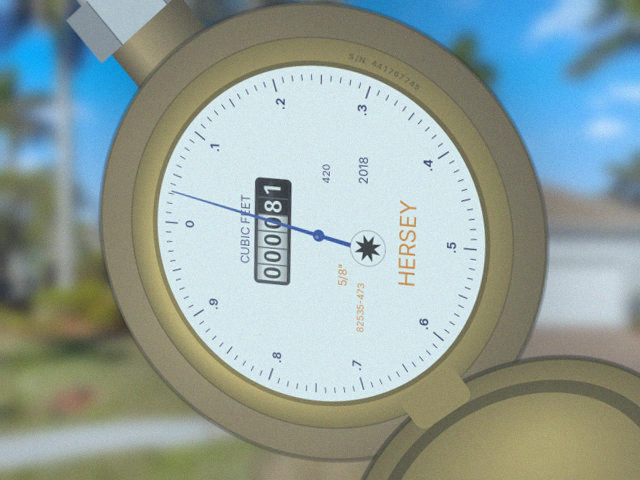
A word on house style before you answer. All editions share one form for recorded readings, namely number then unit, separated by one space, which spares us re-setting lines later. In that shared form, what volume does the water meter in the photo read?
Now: 81.03 ft³
